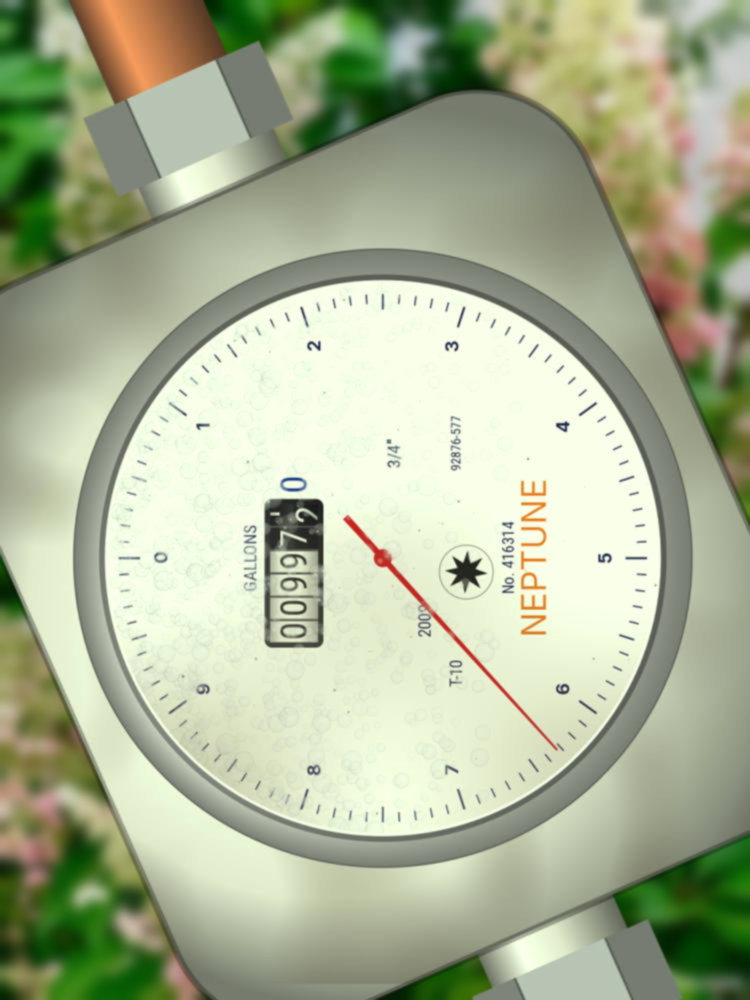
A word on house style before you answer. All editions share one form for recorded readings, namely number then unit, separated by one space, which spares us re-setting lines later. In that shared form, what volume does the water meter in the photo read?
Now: 99716.3 gal
